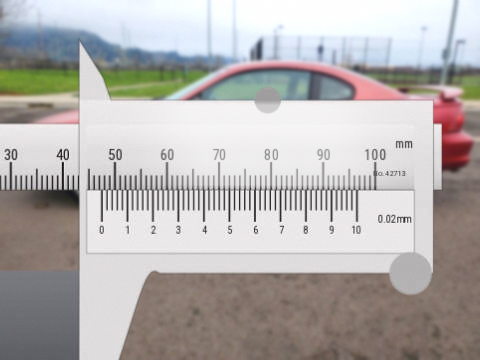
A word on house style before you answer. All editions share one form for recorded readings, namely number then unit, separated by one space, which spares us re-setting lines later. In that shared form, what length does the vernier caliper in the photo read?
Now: 47.5 mm
